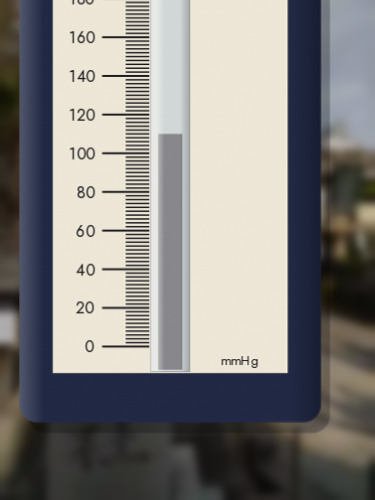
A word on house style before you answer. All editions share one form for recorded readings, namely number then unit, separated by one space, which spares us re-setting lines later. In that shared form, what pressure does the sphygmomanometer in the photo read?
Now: 110 mmHg
